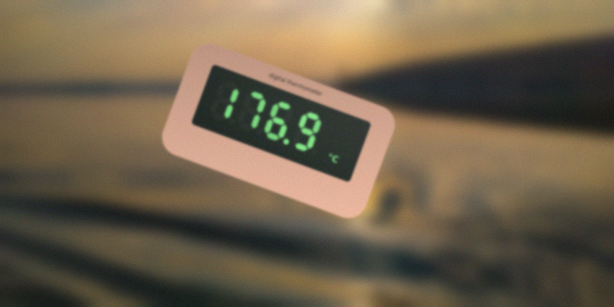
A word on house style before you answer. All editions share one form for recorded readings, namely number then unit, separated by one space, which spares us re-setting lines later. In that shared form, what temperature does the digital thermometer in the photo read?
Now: 176.9 °C
